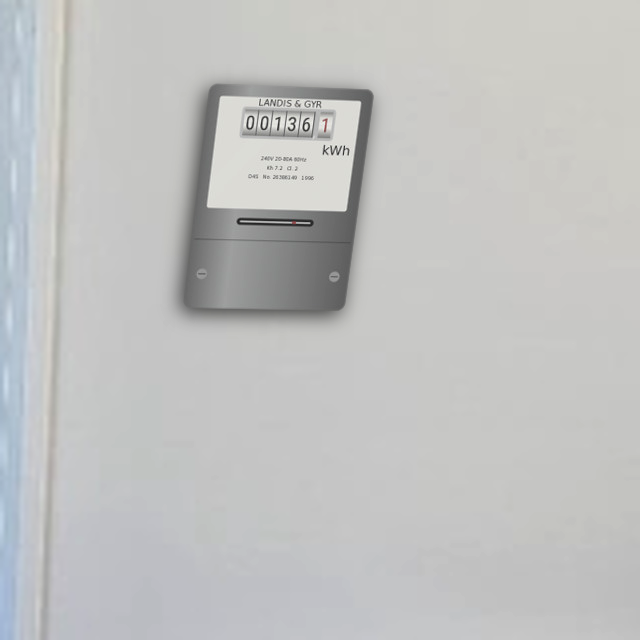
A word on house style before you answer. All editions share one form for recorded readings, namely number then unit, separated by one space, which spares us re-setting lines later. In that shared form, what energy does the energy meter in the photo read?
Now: 136.1 kWh
